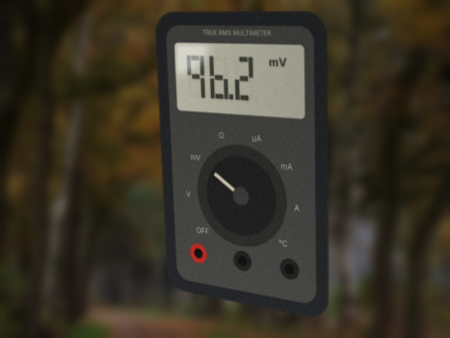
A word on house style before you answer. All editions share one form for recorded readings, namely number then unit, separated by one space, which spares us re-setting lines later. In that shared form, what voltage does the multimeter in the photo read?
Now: 96.2 mV
